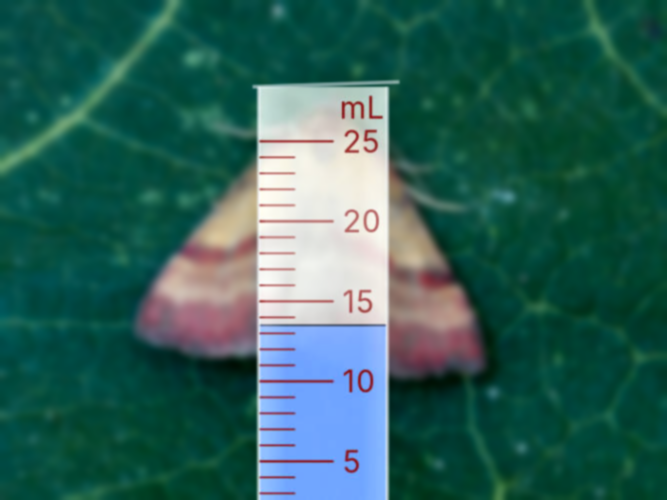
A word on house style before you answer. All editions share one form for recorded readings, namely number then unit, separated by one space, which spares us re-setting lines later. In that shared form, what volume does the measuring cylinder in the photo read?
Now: 13.5 mL
